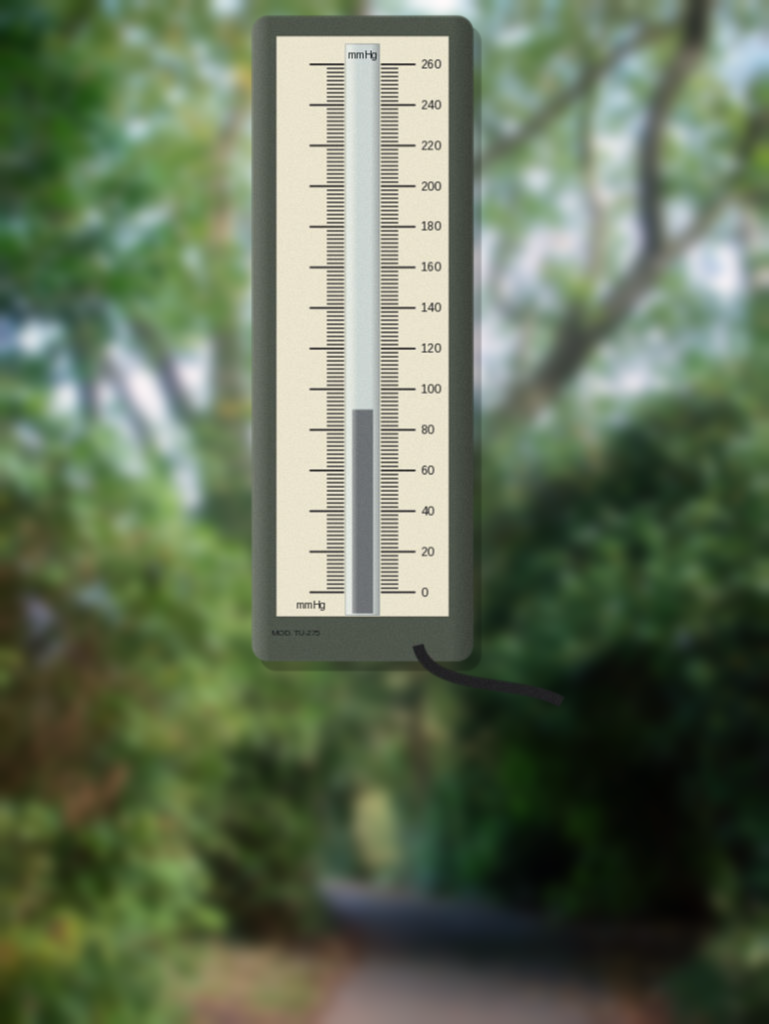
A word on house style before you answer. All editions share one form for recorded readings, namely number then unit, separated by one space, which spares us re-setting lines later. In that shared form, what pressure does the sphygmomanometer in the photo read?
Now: 90 mmHg
